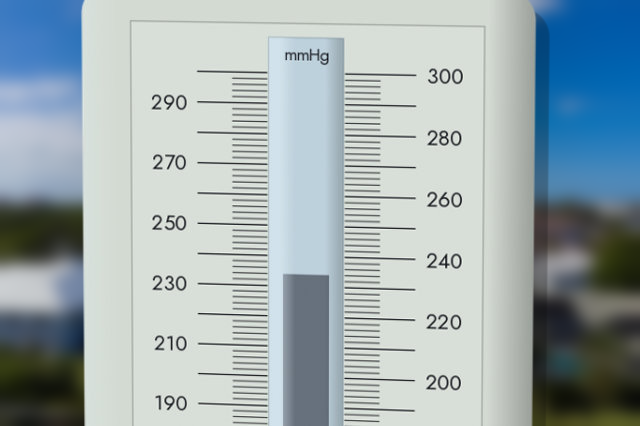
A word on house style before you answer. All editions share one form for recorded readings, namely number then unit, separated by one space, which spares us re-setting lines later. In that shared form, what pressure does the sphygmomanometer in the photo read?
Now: 234 mmHg
